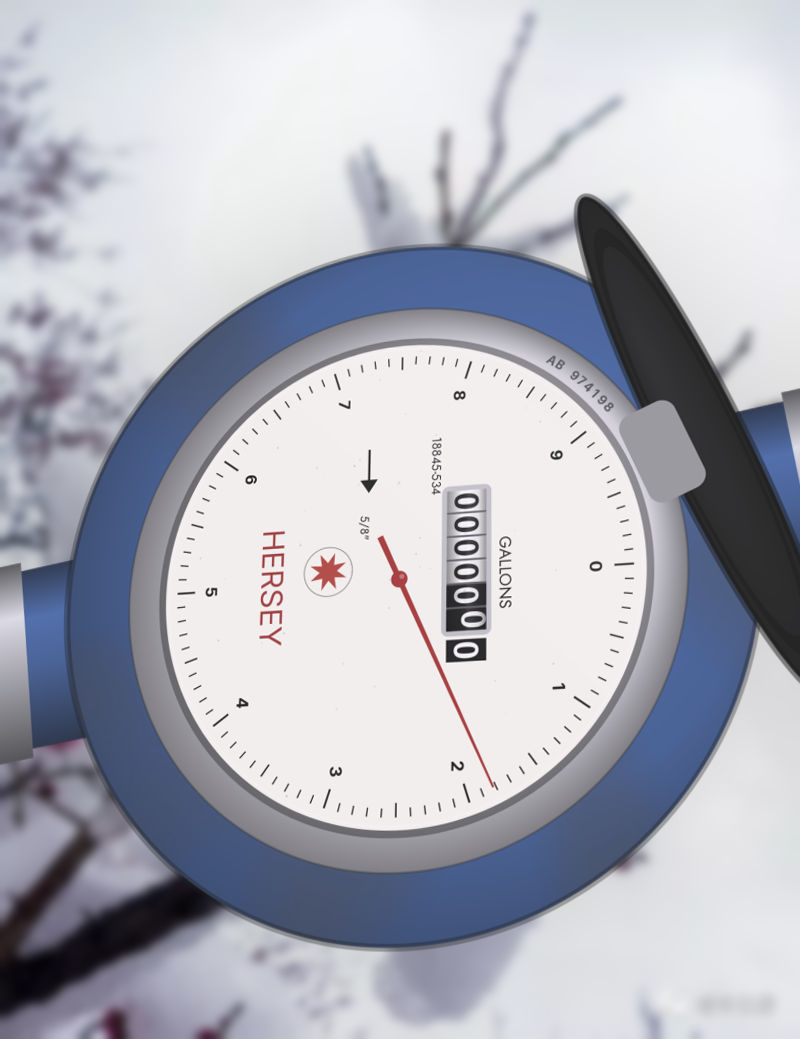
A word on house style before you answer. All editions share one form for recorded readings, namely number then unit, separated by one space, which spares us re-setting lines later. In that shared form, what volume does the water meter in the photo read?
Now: 1.8 gal
